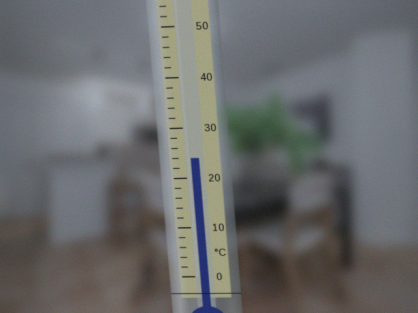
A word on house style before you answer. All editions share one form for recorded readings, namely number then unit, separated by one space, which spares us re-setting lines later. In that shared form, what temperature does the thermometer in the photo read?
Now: 24 °C
